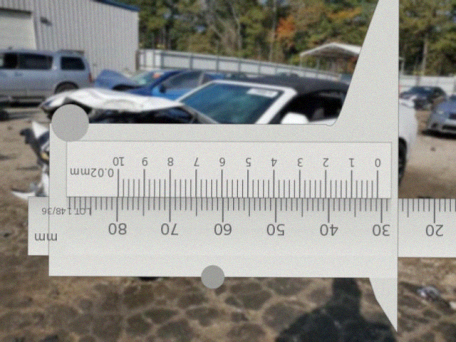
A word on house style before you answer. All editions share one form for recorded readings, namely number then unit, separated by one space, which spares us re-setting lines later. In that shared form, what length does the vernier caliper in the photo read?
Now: 30.8 mm
